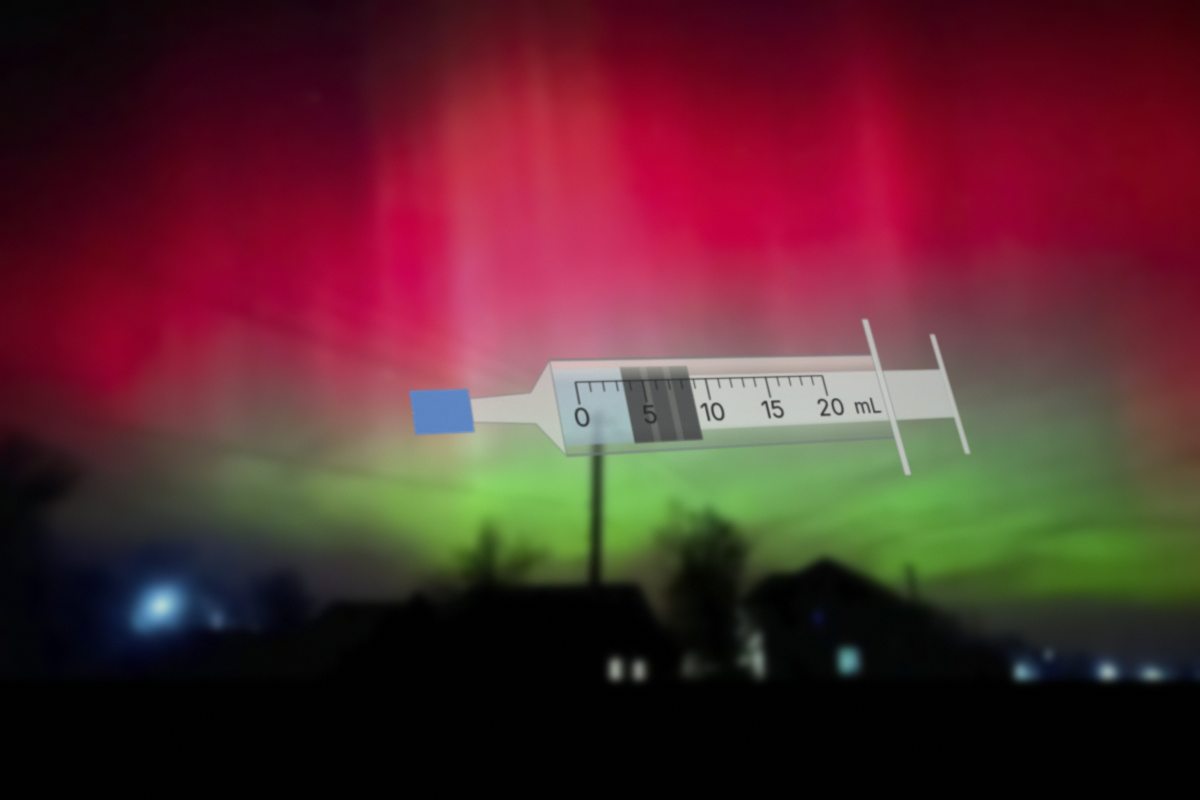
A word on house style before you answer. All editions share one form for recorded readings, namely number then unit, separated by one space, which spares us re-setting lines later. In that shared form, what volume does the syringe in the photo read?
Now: 3.5 mL
